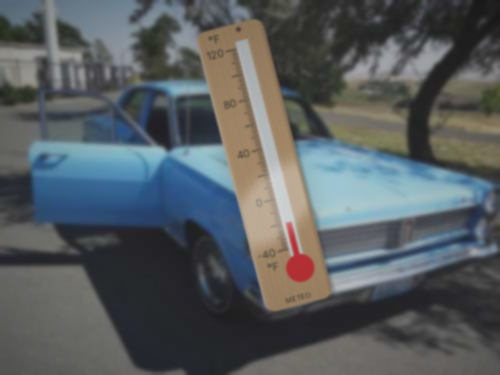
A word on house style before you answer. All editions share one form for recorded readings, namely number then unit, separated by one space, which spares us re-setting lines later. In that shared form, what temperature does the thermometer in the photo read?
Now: -20 °F
